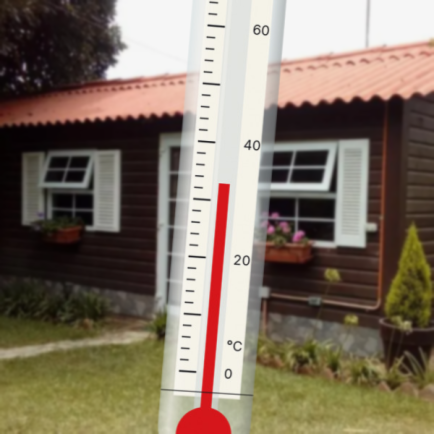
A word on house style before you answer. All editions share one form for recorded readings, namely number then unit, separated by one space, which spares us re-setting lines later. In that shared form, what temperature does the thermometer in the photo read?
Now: 33 °C
